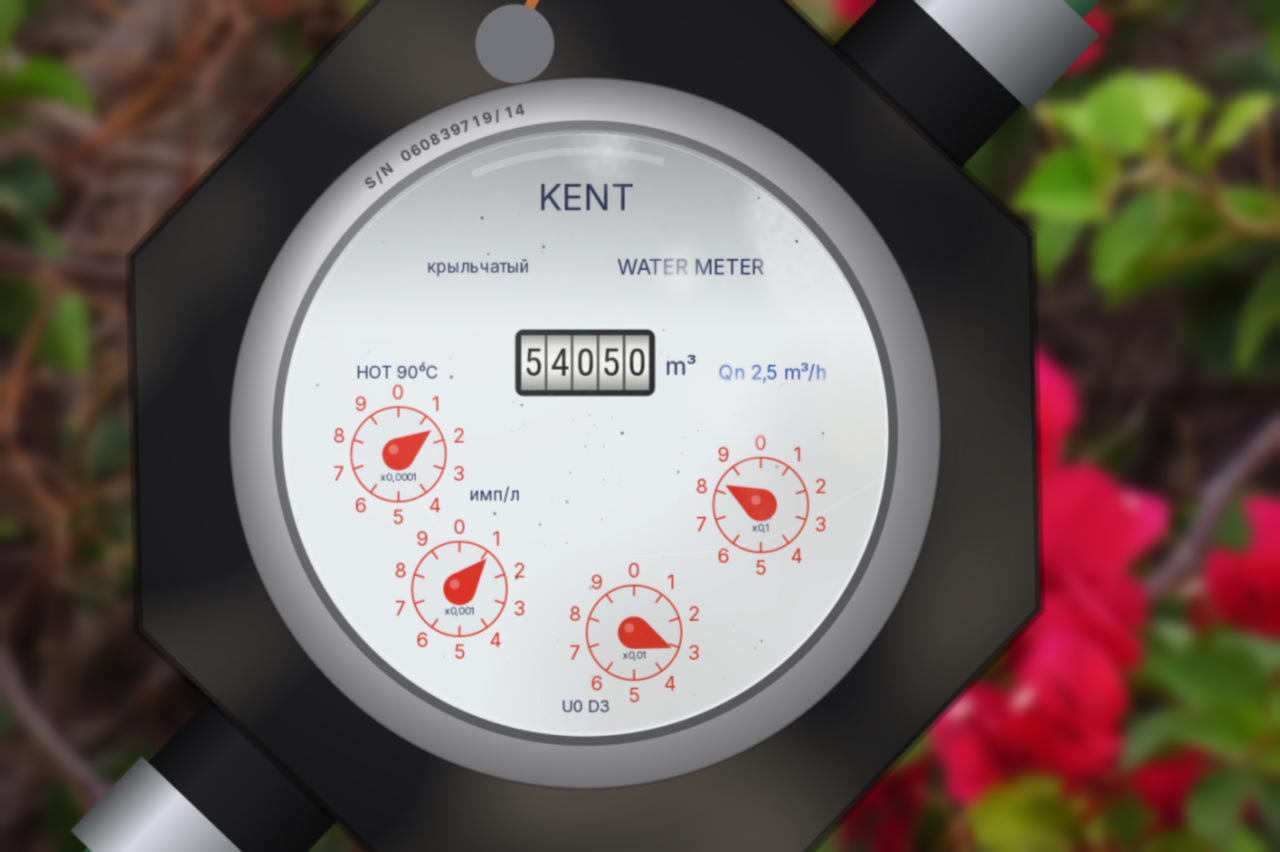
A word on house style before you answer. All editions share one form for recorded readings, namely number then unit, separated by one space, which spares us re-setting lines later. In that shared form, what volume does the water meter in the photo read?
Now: 54050.8311 m³
